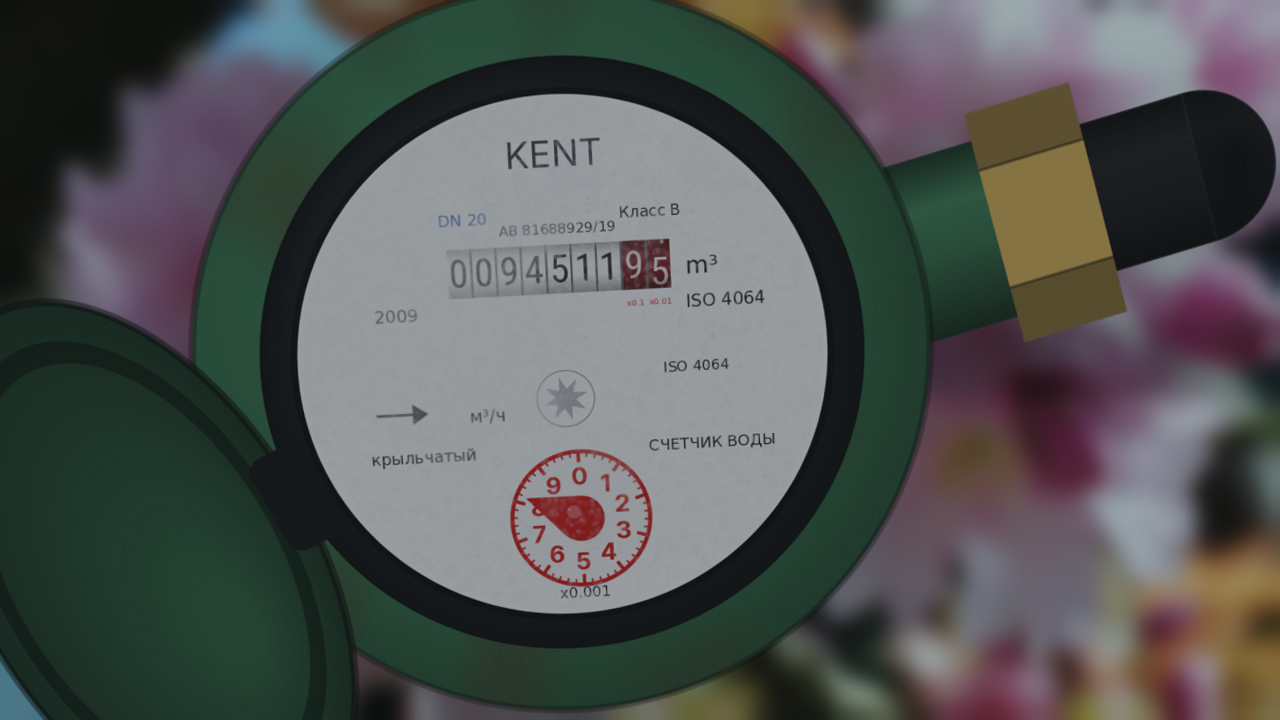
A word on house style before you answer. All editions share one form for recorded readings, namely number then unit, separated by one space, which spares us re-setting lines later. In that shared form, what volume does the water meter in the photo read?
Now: 94511.948 m³
